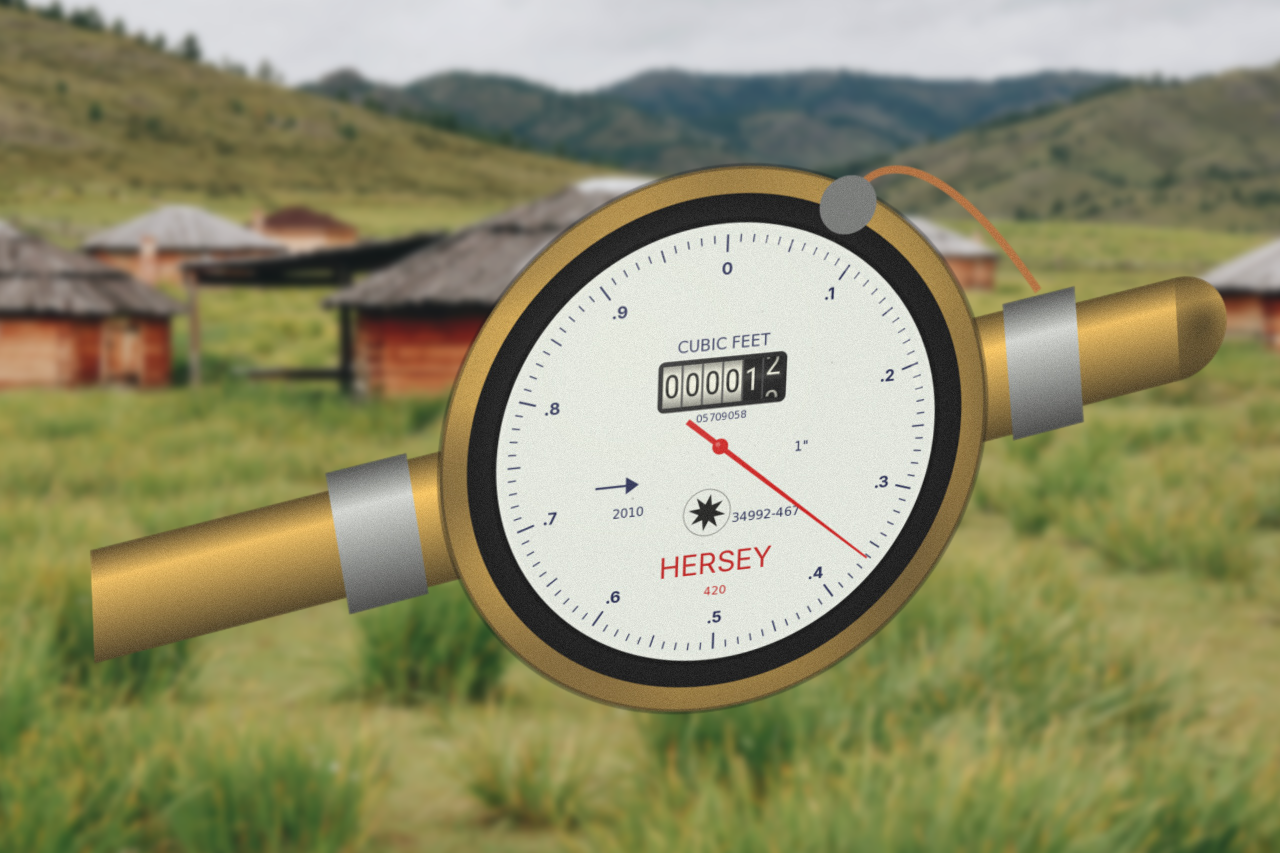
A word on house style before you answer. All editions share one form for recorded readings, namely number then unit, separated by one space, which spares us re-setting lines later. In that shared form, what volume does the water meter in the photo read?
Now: 12.36 ft³
